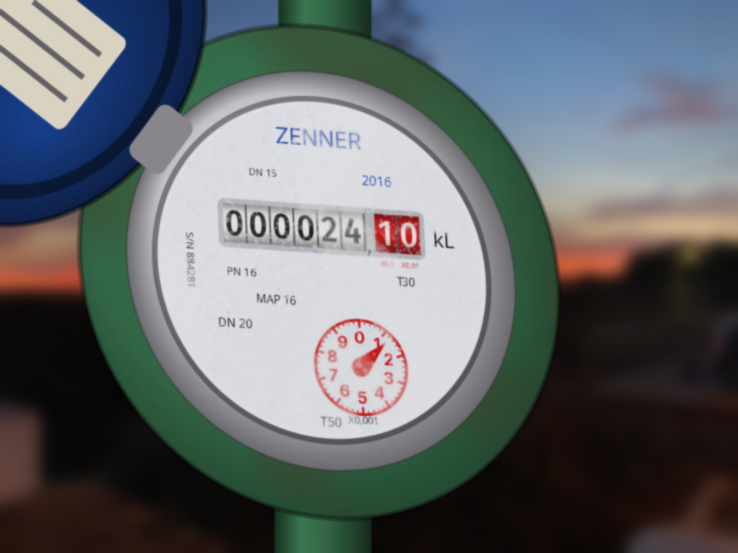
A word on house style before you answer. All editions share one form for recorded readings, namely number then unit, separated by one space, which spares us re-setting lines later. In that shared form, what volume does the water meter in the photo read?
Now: 24.101 kL
